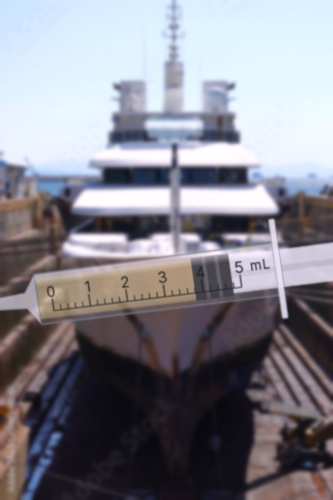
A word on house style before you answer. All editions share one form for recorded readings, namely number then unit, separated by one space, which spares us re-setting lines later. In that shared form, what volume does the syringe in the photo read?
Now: 3.8 mL
